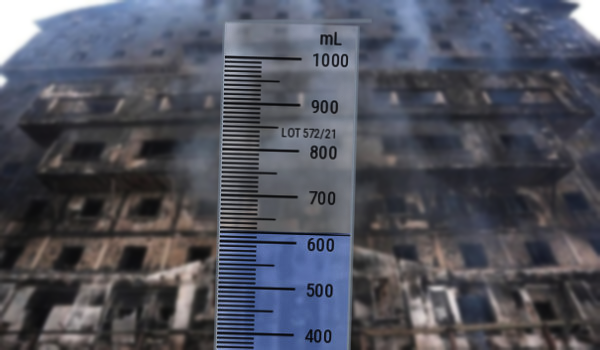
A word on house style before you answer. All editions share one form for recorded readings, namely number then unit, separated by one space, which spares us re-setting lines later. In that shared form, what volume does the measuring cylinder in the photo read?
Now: 620 mL
